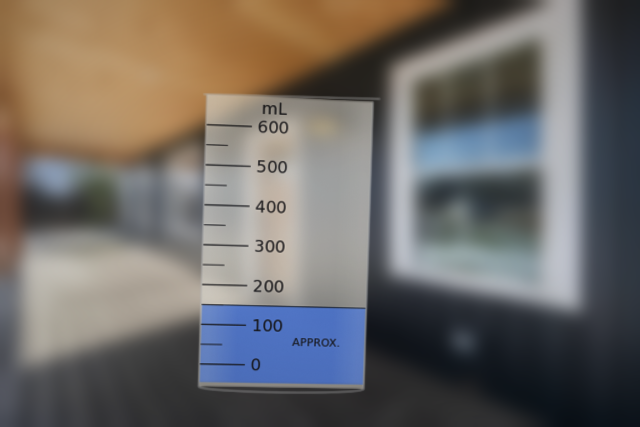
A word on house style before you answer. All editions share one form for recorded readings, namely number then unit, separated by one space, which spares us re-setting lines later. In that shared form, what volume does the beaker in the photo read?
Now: 150 mL
